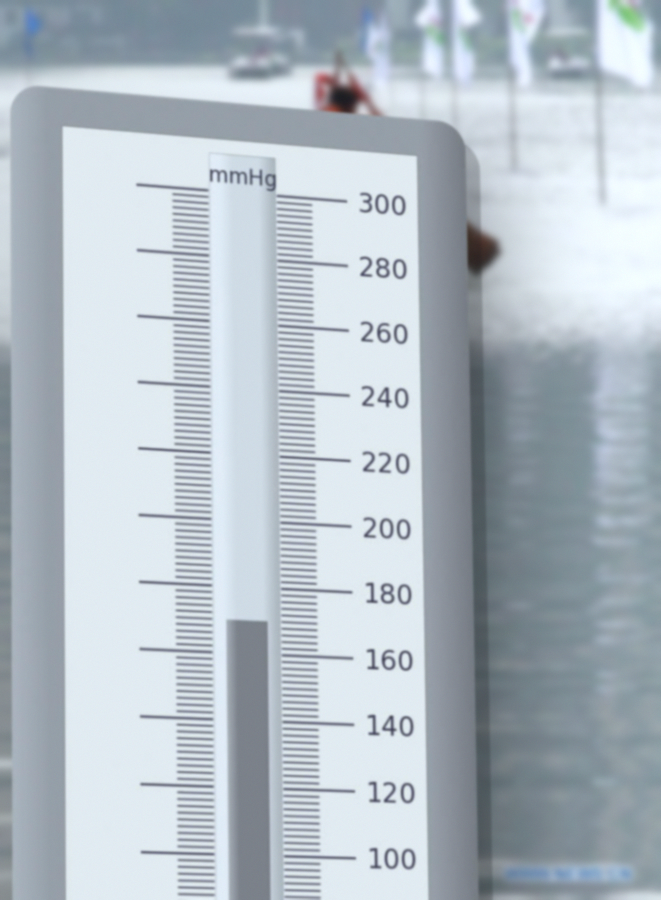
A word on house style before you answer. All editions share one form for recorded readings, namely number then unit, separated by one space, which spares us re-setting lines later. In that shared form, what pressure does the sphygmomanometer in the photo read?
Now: 170 mmHg
